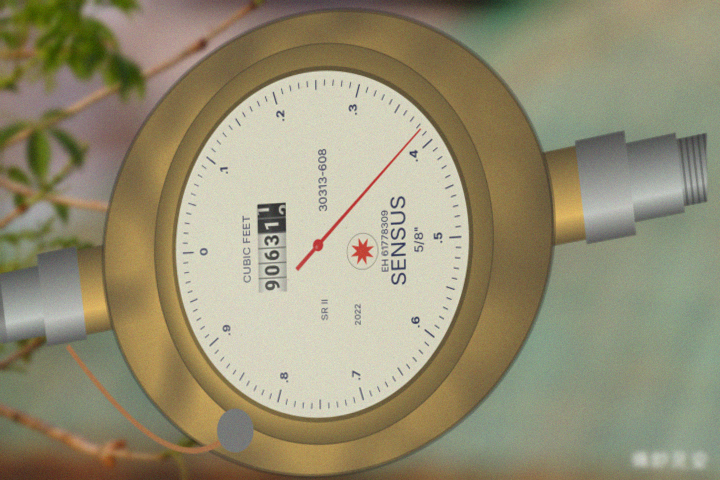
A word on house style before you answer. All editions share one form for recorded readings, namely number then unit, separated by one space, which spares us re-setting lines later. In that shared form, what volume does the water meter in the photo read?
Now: 906311.38 ft³
